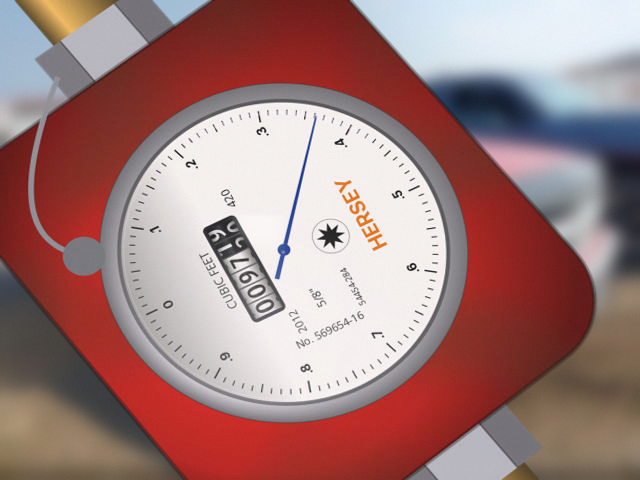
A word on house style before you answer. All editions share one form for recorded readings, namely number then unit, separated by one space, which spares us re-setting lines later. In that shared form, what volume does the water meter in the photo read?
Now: 9719.36 ft³
